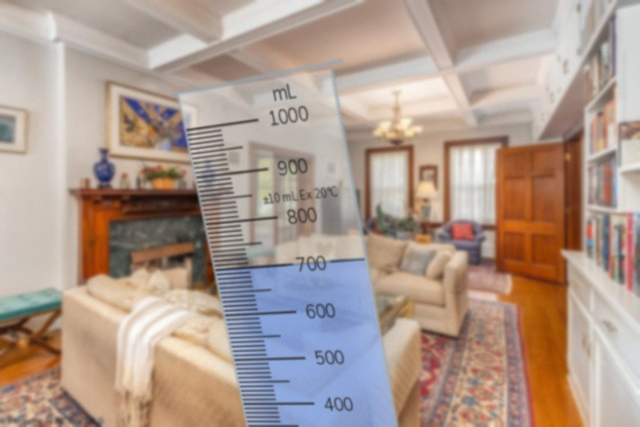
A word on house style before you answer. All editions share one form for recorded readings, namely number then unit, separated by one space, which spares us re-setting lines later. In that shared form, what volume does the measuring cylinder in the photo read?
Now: 700 mL
